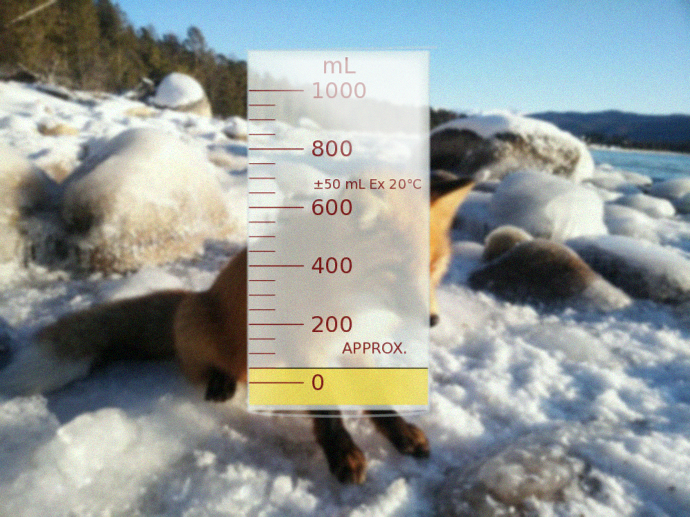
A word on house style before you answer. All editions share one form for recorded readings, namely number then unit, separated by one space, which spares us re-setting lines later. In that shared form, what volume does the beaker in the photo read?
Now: 50 mL
